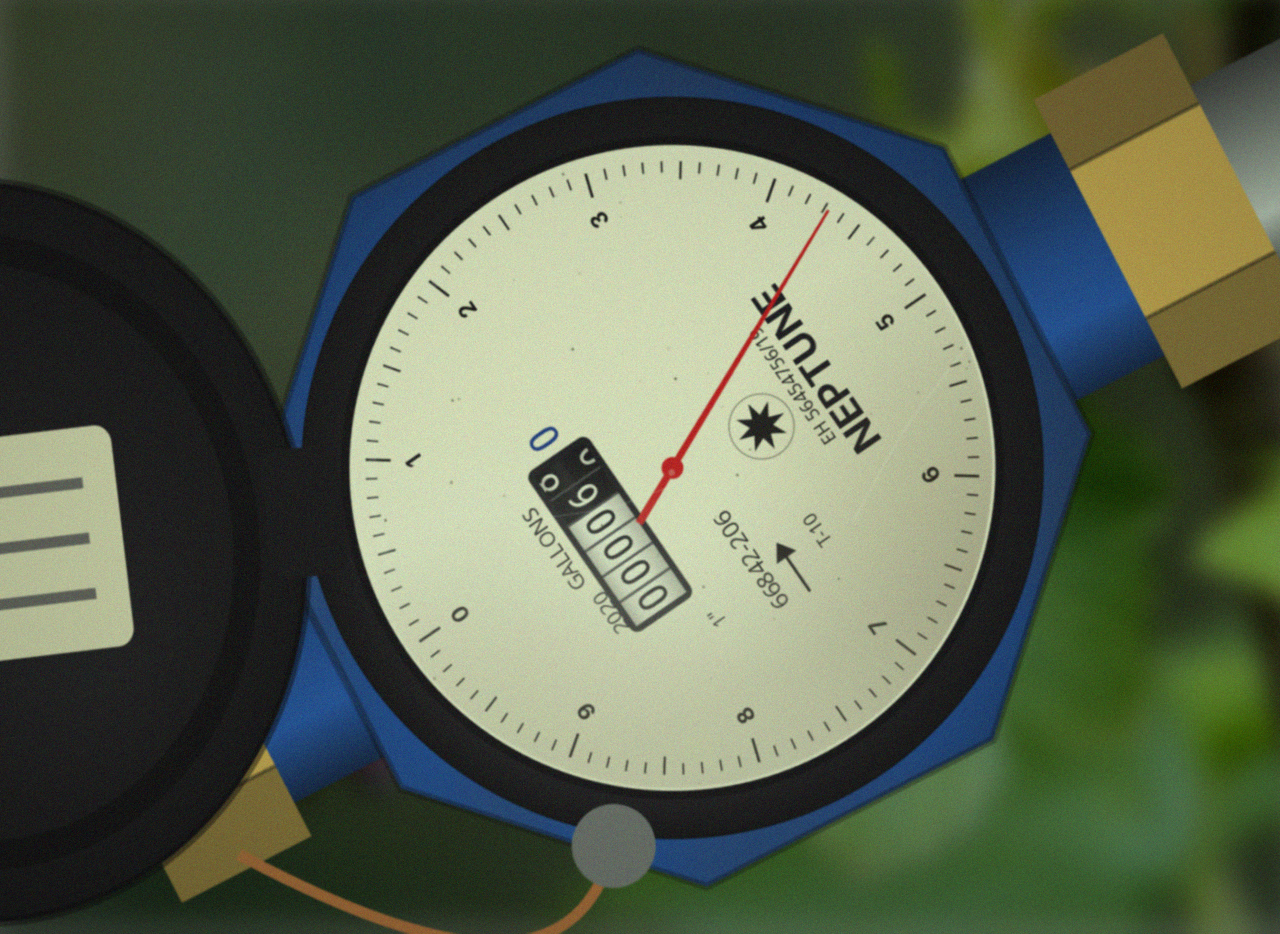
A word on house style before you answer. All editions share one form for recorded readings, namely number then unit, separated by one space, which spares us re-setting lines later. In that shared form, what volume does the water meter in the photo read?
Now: 684.3 gal
